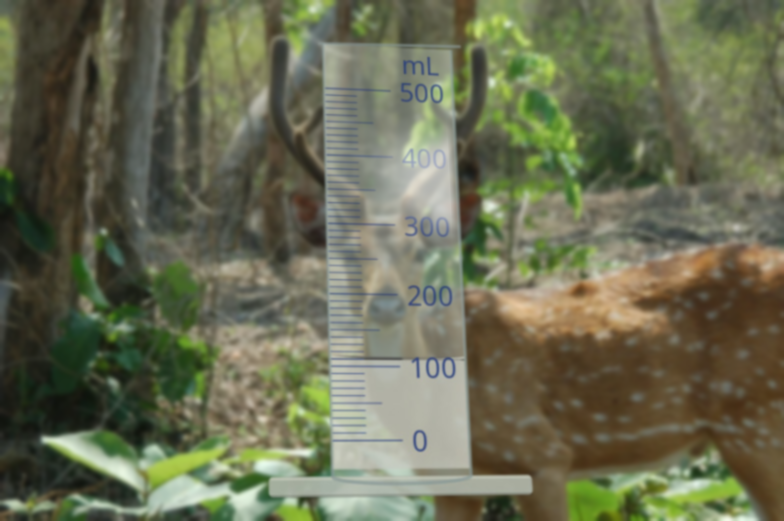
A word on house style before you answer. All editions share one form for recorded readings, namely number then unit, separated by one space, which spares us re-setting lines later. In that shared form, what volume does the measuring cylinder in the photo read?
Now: 110 mL
